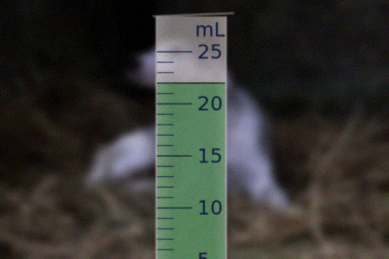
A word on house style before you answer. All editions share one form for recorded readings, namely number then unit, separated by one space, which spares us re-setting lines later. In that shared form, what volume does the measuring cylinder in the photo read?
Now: 22 mL
